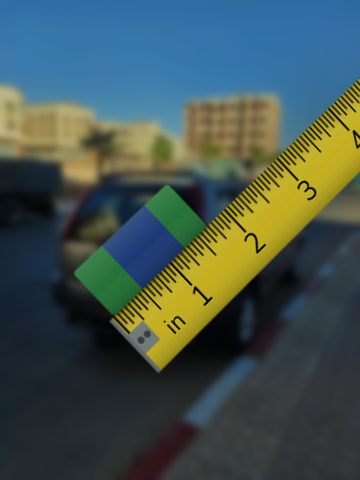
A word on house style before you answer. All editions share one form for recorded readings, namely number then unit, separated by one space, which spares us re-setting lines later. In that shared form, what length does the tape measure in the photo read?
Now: 1.6875 in
